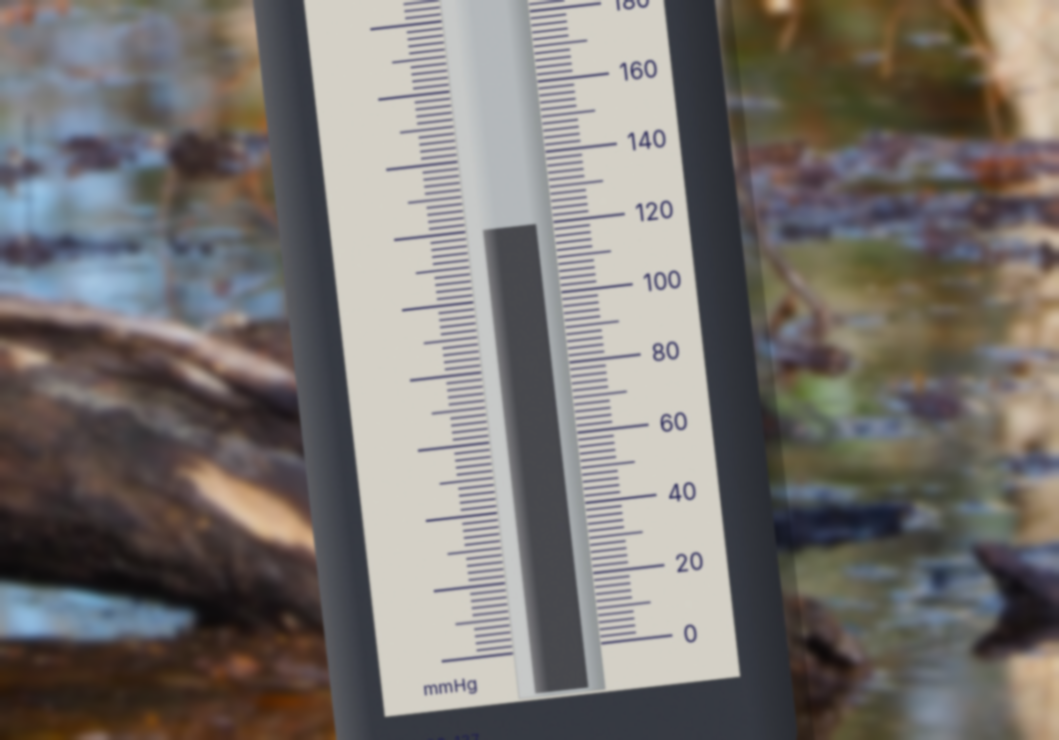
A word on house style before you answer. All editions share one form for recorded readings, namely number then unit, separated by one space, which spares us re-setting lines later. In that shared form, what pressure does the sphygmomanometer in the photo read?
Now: 120 mmHg
